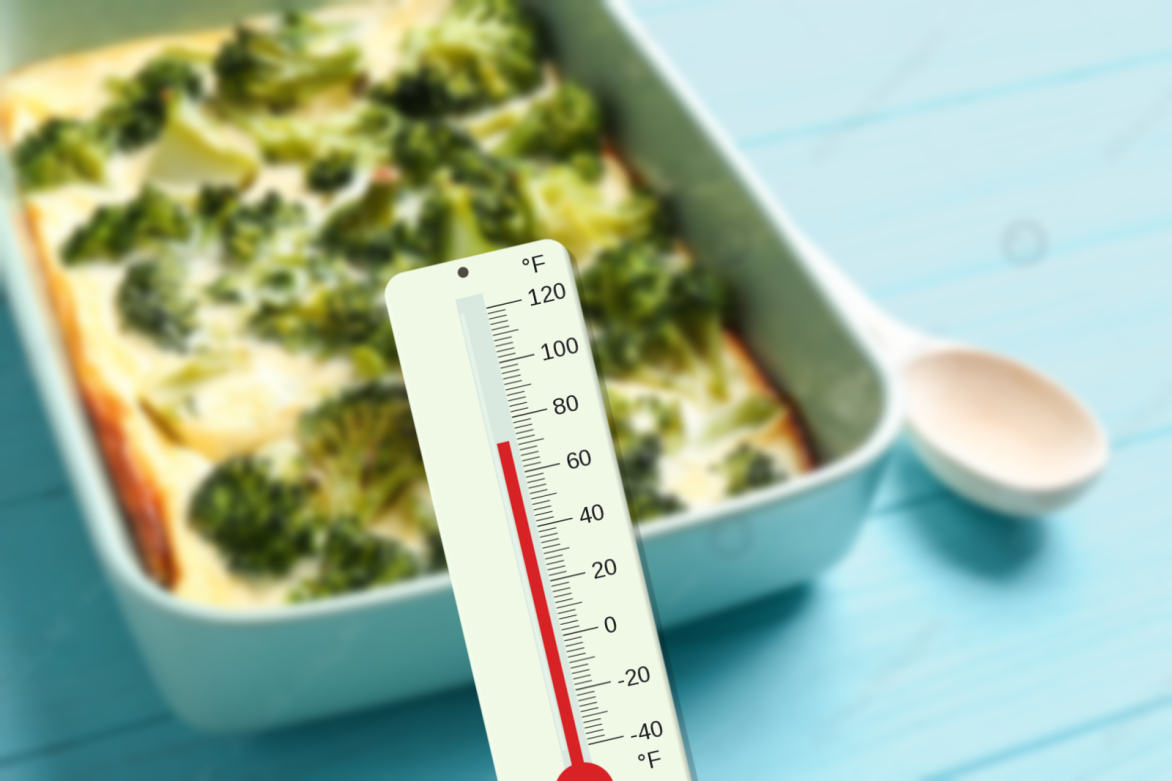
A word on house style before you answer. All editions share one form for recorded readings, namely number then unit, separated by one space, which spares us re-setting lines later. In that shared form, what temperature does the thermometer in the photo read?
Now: 72 °F
